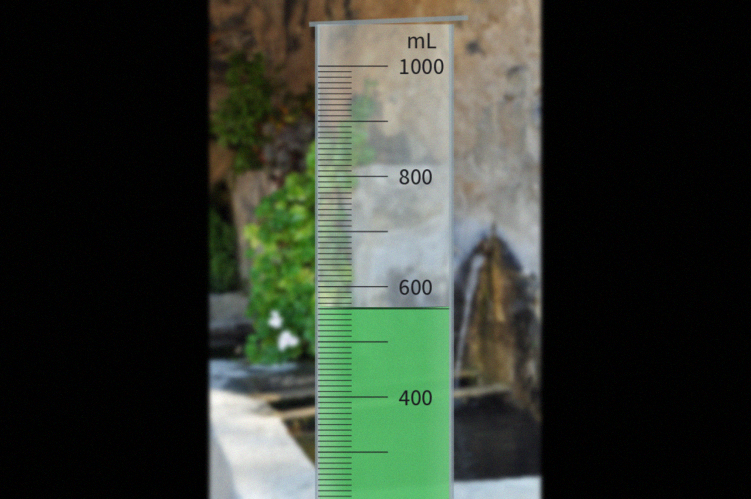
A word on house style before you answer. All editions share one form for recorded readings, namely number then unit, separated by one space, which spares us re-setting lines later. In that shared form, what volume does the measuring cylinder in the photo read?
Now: 560 mL
